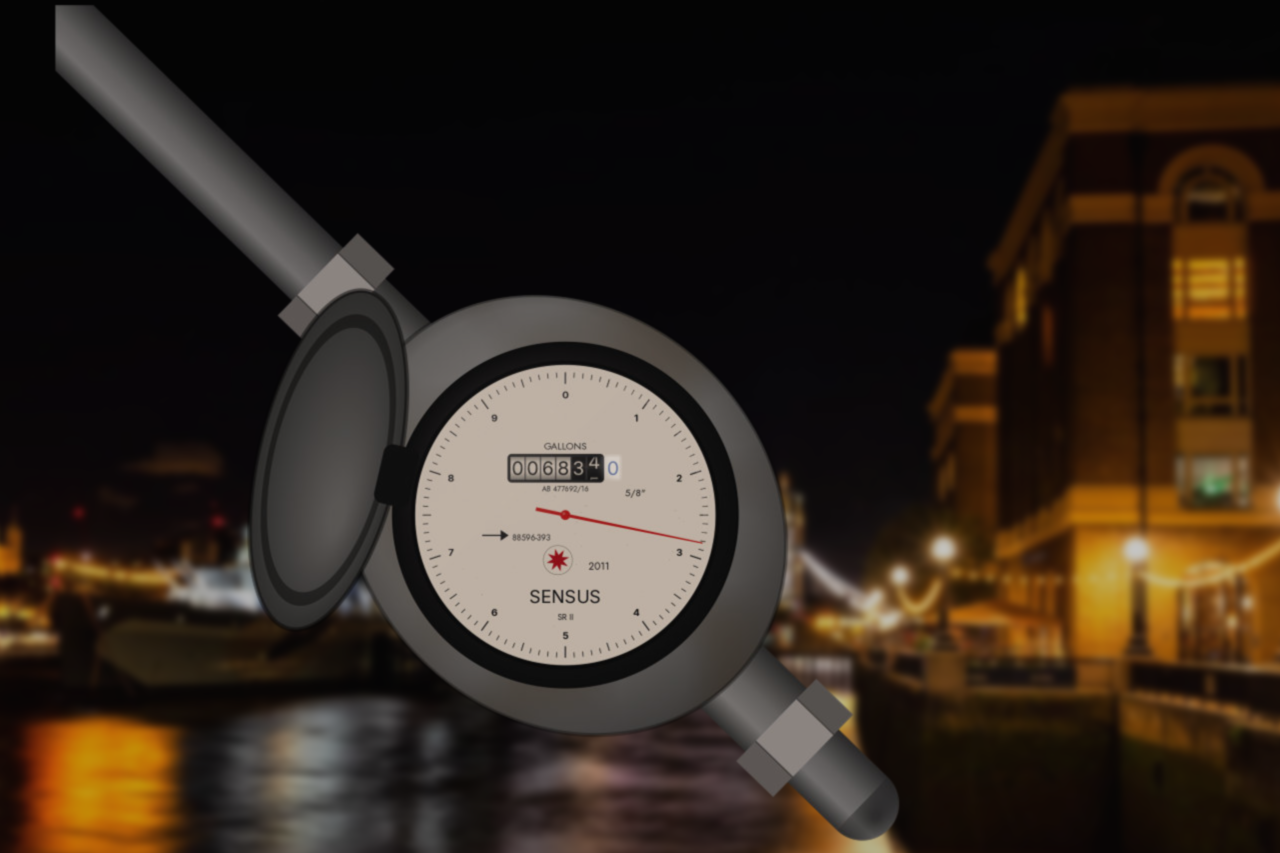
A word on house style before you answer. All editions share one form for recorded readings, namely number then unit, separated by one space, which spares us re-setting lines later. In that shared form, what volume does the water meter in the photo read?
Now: 68342.8 gal
